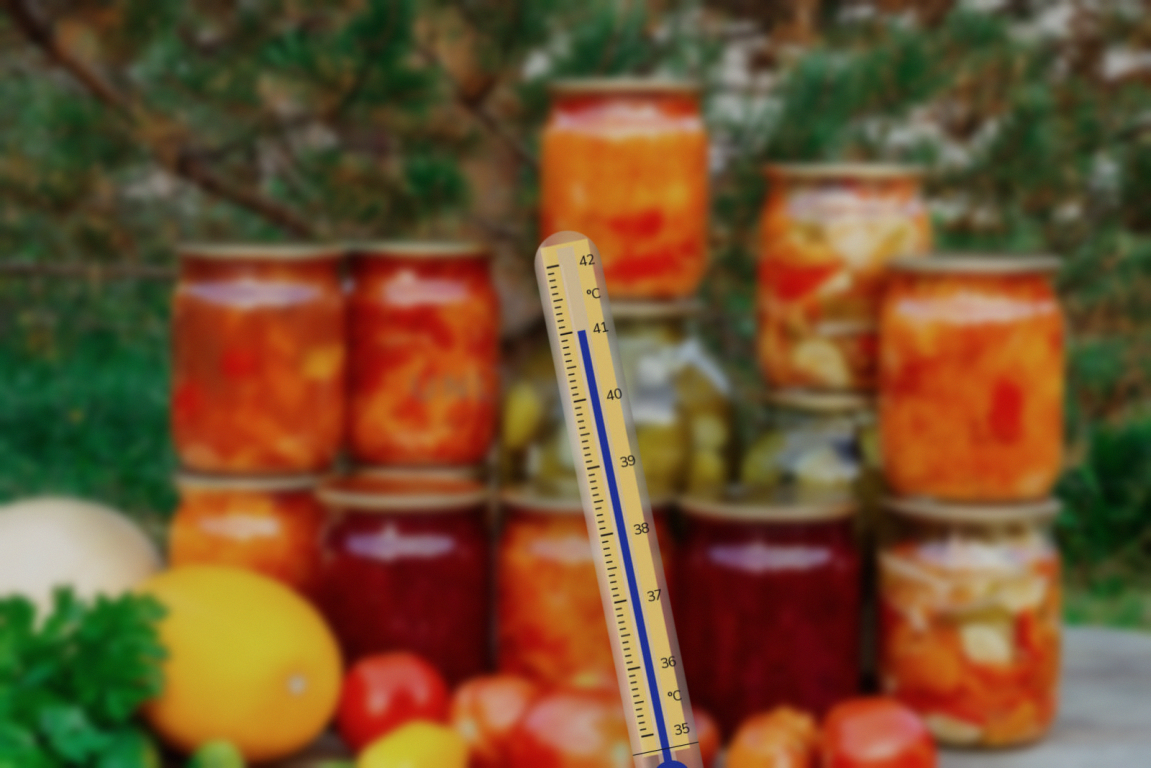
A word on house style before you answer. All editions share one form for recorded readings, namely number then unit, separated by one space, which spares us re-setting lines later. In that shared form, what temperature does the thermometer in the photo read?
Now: 41 °C
